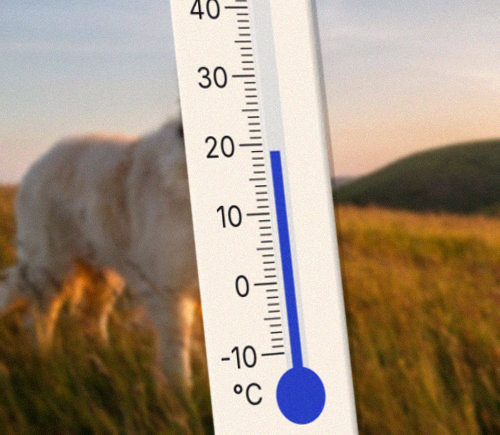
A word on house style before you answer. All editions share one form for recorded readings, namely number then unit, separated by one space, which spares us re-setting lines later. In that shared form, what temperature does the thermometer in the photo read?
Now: 19 °C
